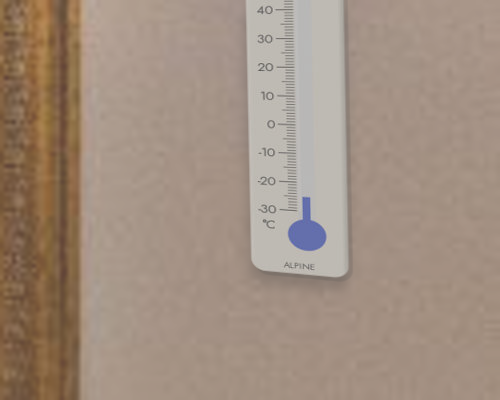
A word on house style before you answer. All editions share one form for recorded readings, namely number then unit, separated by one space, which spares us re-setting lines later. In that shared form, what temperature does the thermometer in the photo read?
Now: -25 °C
